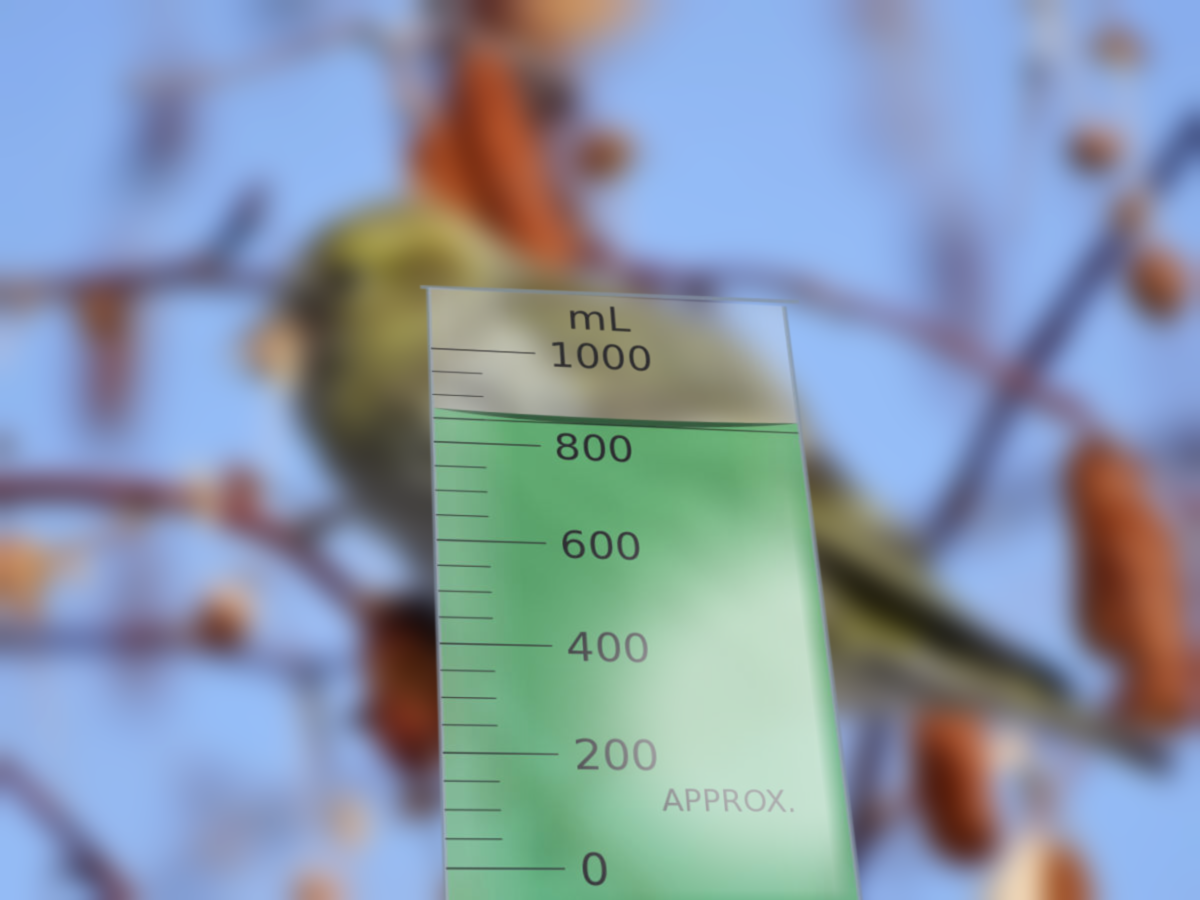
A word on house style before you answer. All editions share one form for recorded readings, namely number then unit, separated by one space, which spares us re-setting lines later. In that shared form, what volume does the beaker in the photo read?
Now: 850 mL
